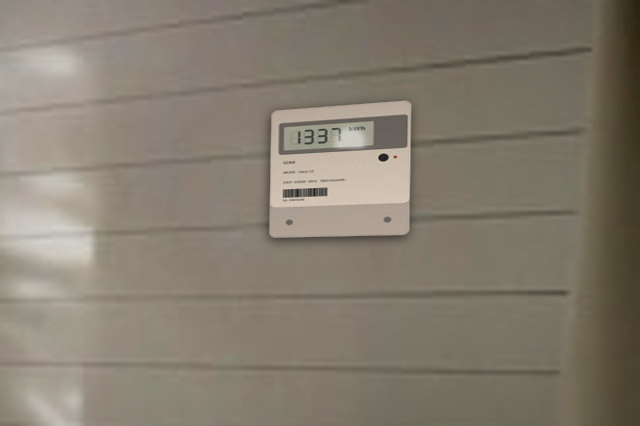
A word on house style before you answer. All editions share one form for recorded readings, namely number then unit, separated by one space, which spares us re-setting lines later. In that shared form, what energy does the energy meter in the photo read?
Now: 1337 kWh
